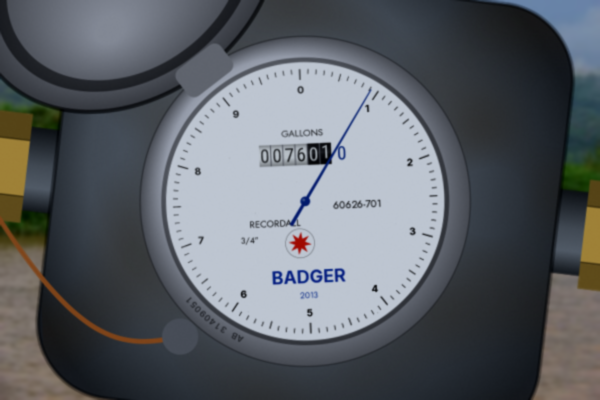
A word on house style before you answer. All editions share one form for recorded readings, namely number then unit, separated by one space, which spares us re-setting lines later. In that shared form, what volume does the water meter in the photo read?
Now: 76010.9 gal
